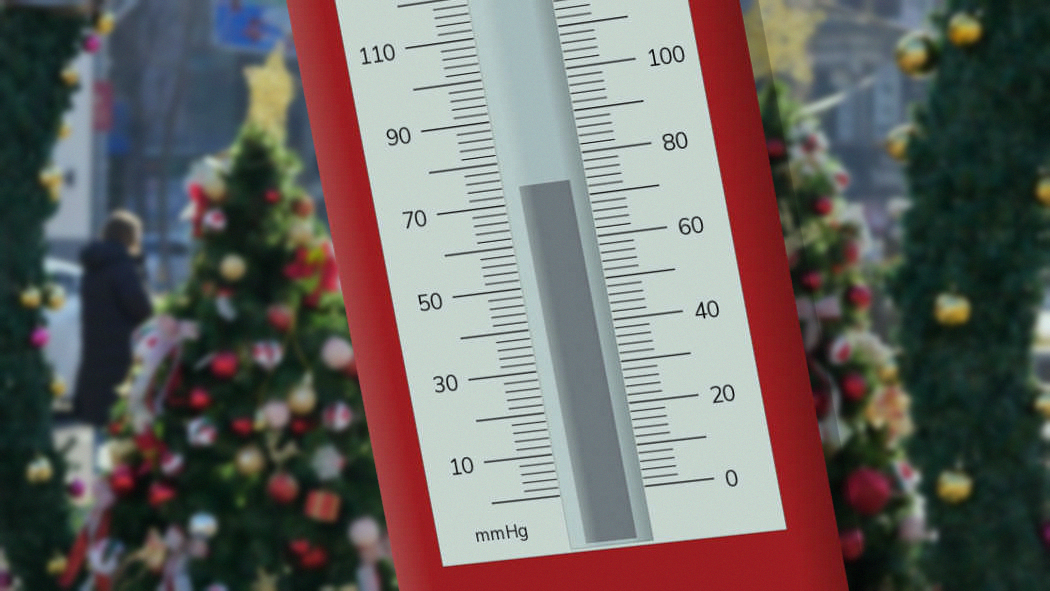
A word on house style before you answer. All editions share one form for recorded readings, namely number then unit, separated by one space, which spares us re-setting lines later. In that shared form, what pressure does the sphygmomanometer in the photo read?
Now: 74 mmHg
